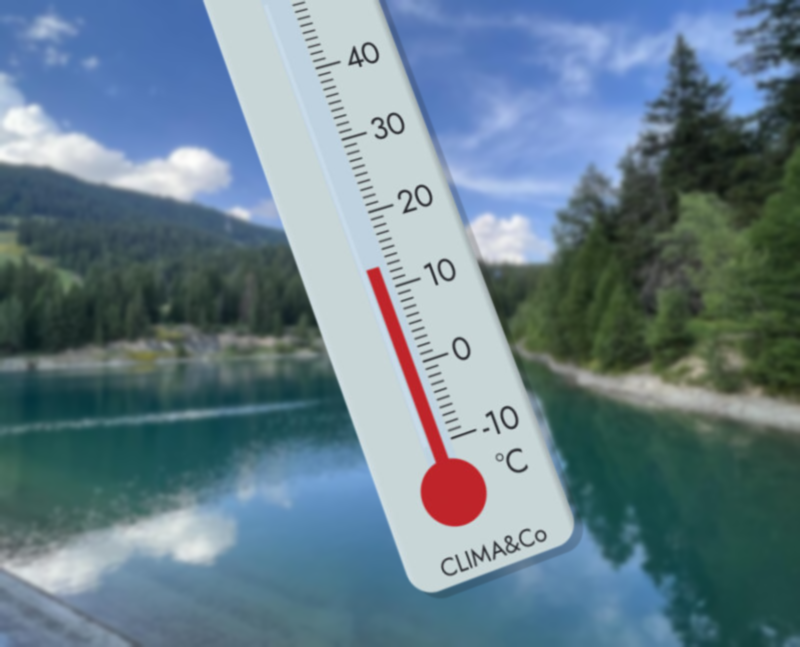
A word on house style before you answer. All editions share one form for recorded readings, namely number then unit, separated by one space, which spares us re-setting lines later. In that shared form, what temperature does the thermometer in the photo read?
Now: 13 °C
